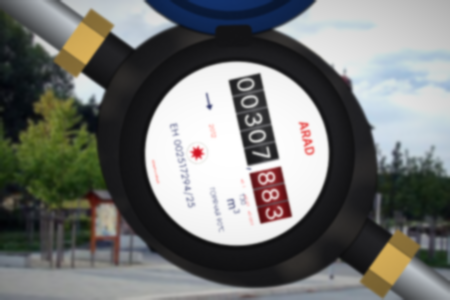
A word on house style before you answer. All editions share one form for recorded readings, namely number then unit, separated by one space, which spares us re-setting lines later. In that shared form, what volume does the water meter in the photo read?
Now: 307.883 m³
